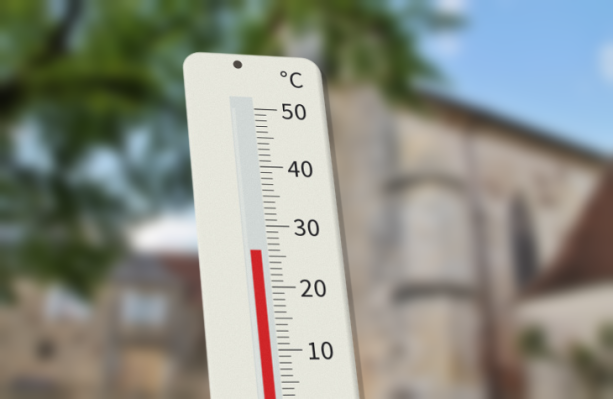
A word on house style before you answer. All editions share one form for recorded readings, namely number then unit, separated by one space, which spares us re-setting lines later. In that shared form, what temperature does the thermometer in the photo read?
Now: 26 °C
